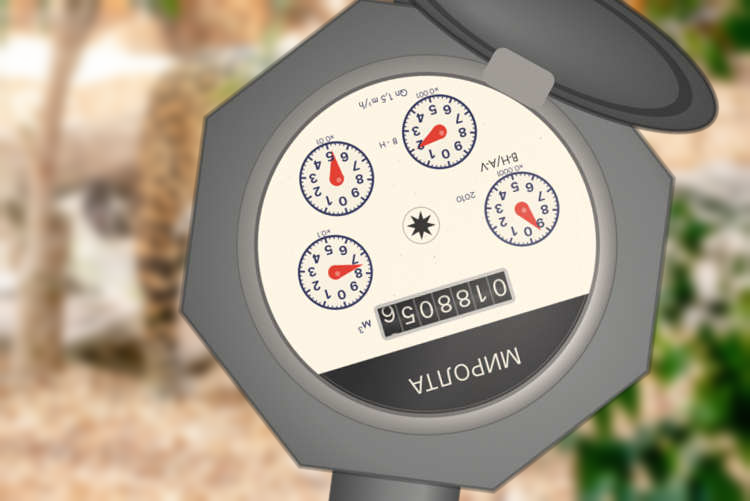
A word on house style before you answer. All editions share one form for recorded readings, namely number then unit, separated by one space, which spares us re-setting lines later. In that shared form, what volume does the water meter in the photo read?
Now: 188055.7519 m³
